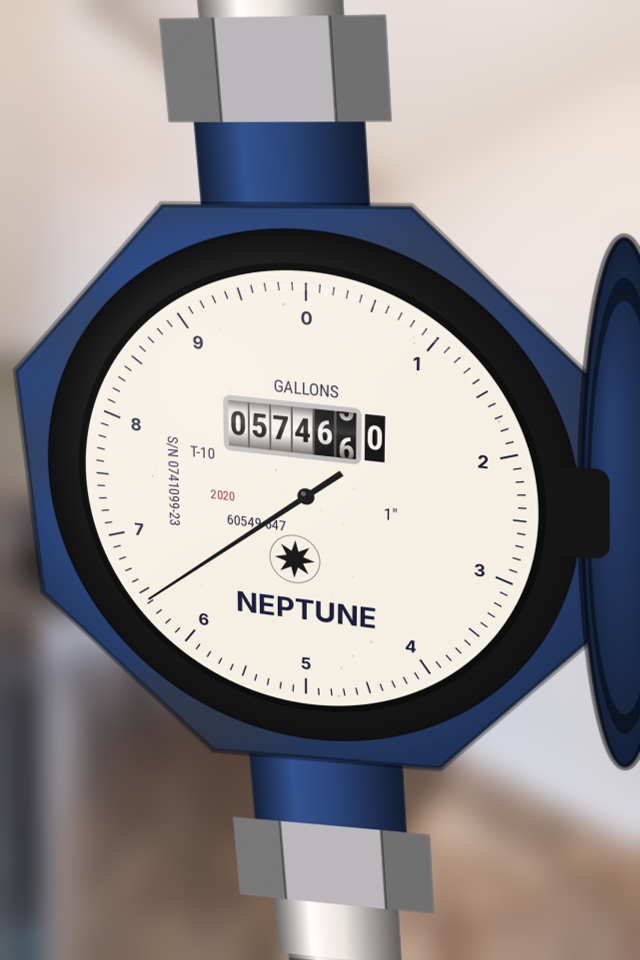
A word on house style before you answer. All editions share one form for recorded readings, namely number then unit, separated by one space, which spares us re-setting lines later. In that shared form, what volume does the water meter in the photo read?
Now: 574656.4 gal
